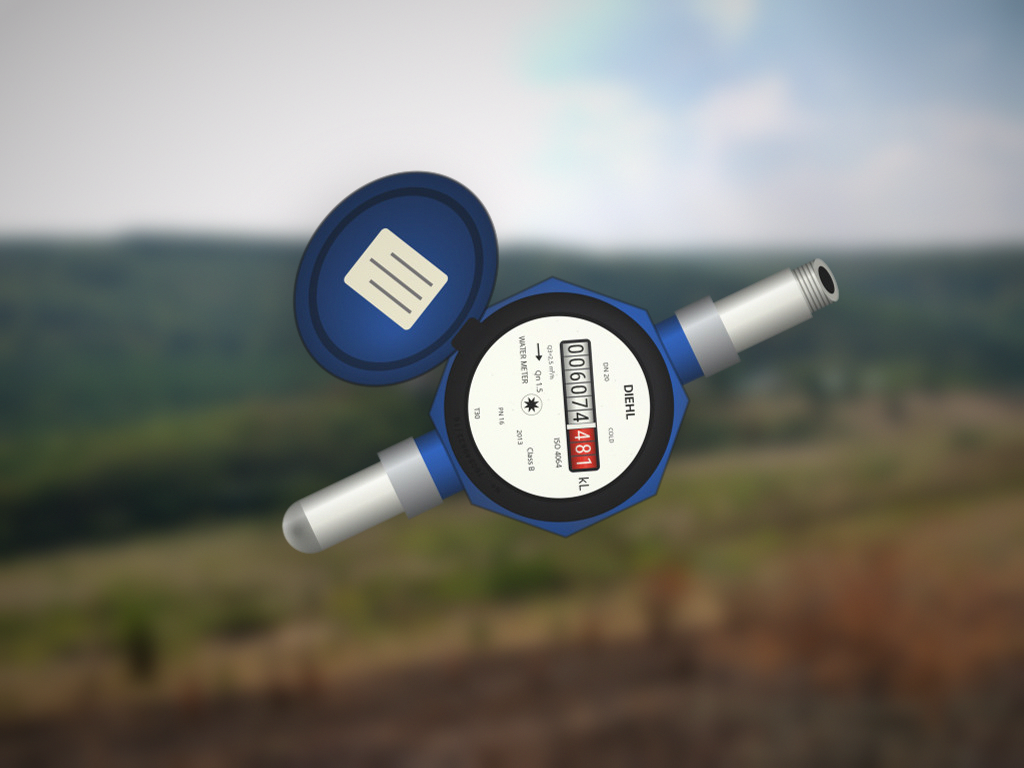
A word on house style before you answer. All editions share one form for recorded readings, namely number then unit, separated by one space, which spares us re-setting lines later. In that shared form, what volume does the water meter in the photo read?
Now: 6074.481 kL
